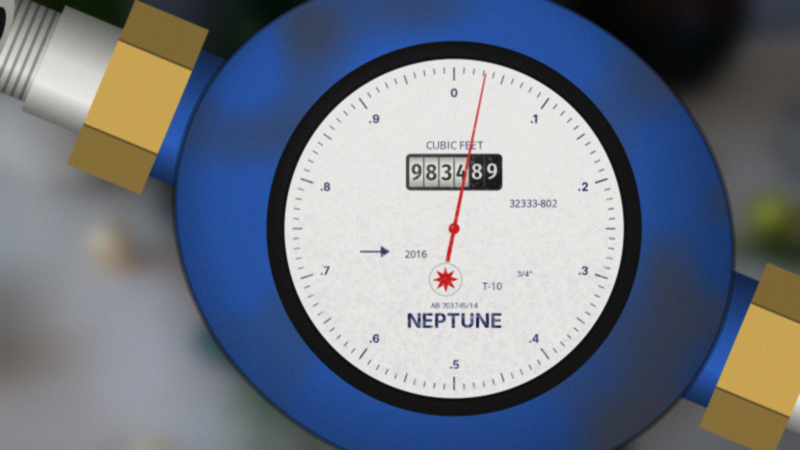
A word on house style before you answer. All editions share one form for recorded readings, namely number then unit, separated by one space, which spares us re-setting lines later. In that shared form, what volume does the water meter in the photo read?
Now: 983489.03 ft³
